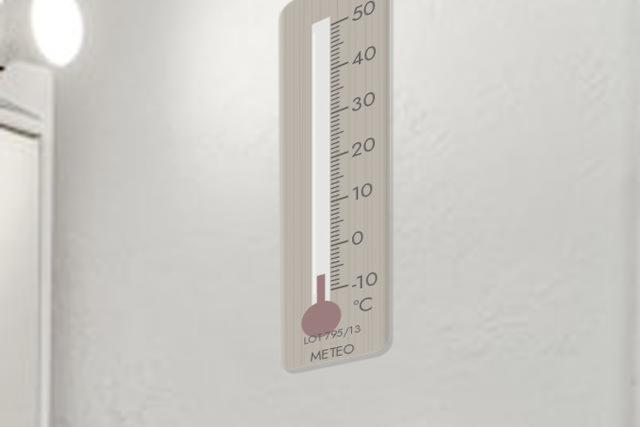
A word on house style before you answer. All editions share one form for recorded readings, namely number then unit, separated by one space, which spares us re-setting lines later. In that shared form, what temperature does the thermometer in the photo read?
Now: -6 °C
